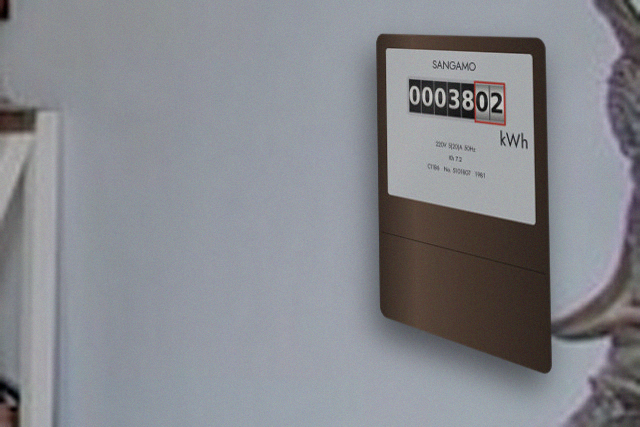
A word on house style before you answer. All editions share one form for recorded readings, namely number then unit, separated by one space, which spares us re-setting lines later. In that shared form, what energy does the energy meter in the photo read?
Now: 38.02 kWh
